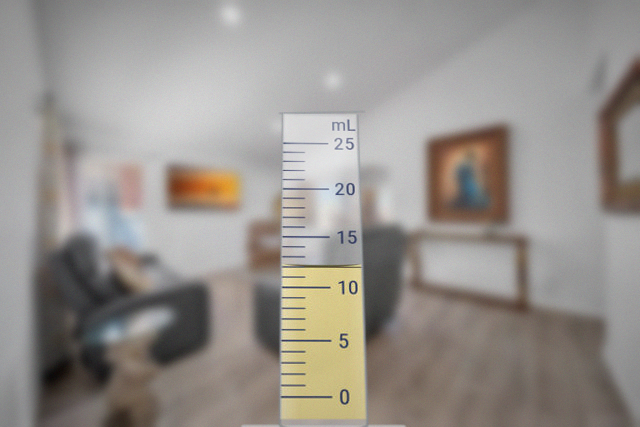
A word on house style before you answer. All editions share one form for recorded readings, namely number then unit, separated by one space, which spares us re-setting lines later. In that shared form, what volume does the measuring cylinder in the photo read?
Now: 12 mL
